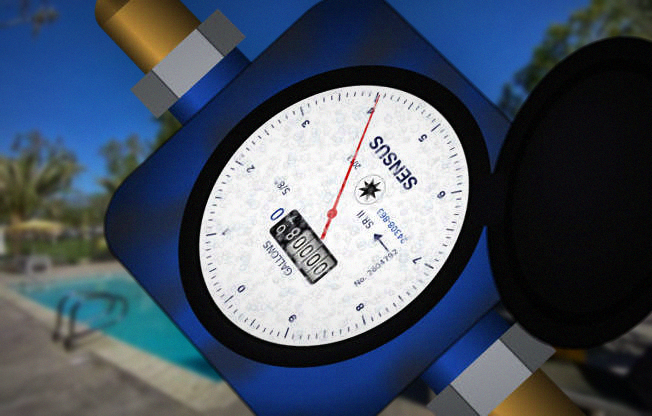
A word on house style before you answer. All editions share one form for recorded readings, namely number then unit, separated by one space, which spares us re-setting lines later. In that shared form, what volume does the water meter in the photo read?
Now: 864.0 gal
